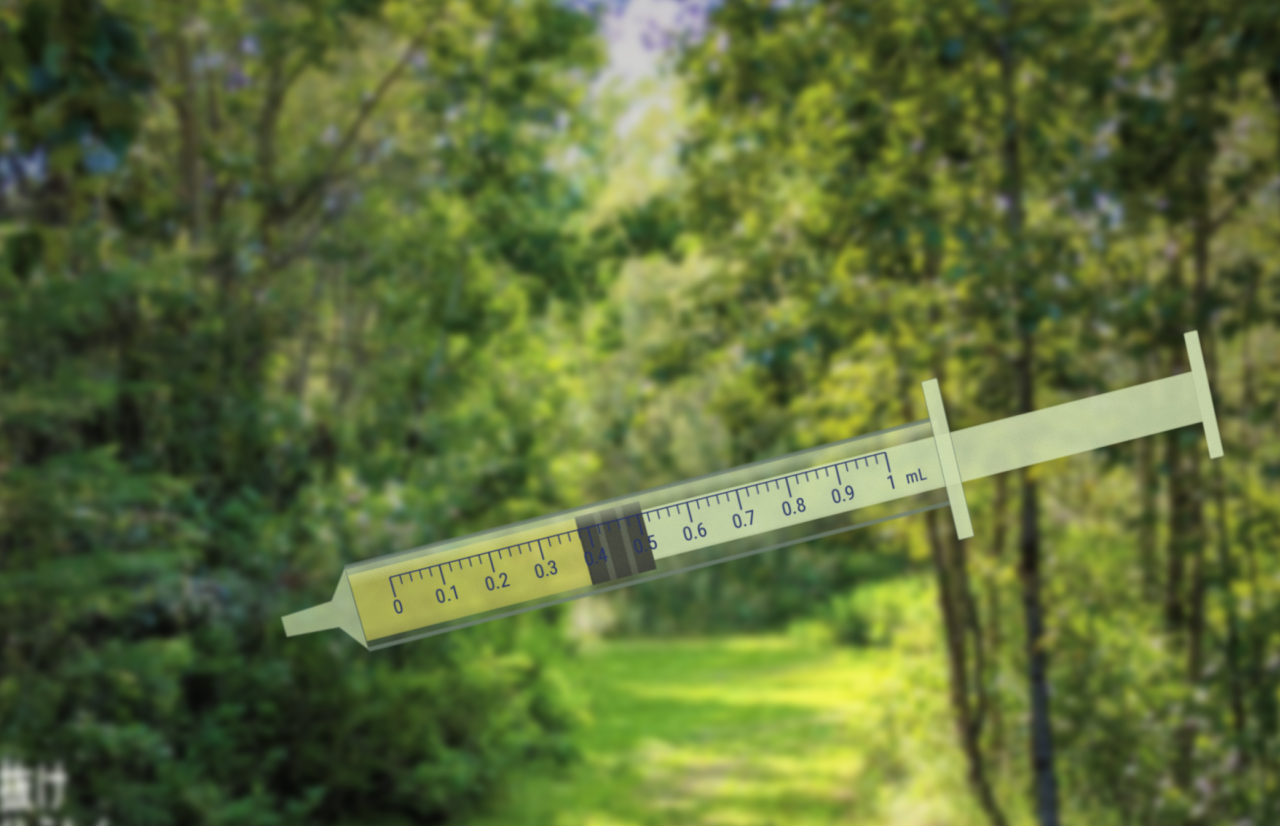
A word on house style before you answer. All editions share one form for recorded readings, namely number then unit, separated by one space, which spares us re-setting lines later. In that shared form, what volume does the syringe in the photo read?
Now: 0.38 mL
